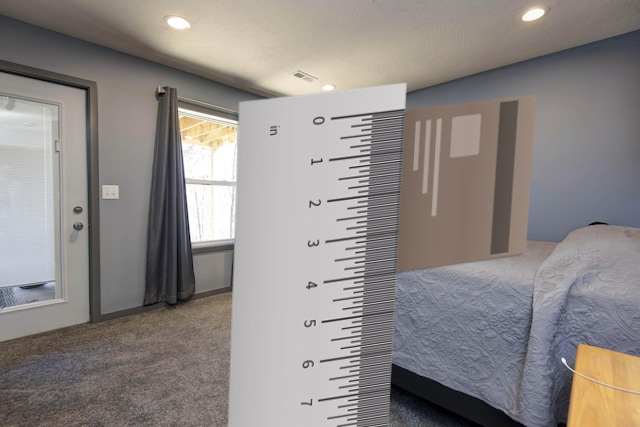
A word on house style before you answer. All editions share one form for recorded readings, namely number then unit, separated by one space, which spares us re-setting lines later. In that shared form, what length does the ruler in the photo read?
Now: 4 in
